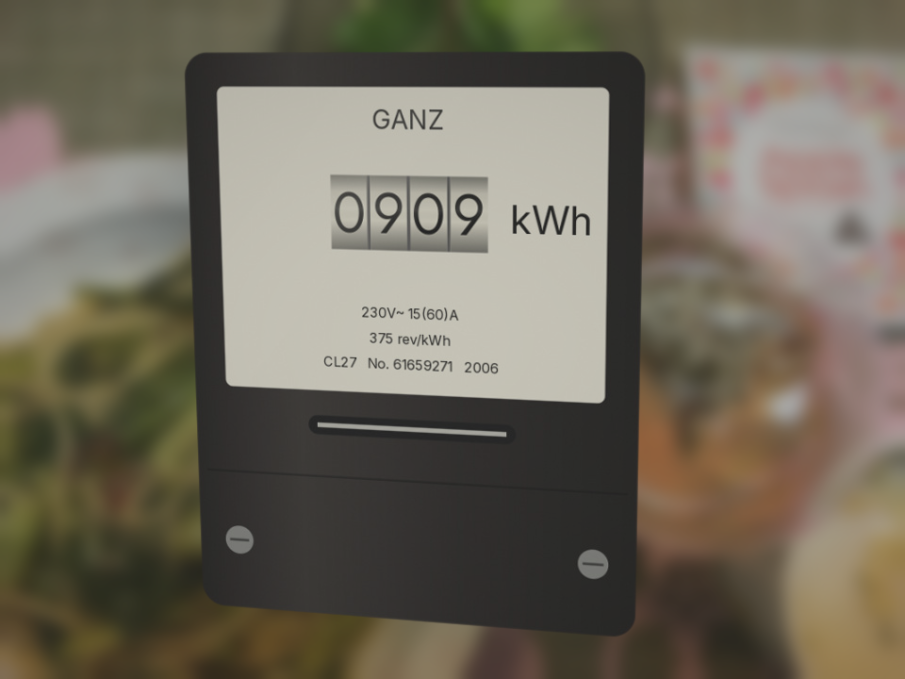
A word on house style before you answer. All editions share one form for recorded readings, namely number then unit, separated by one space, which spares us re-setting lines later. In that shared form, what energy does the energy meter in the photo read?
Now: 909 kWh
